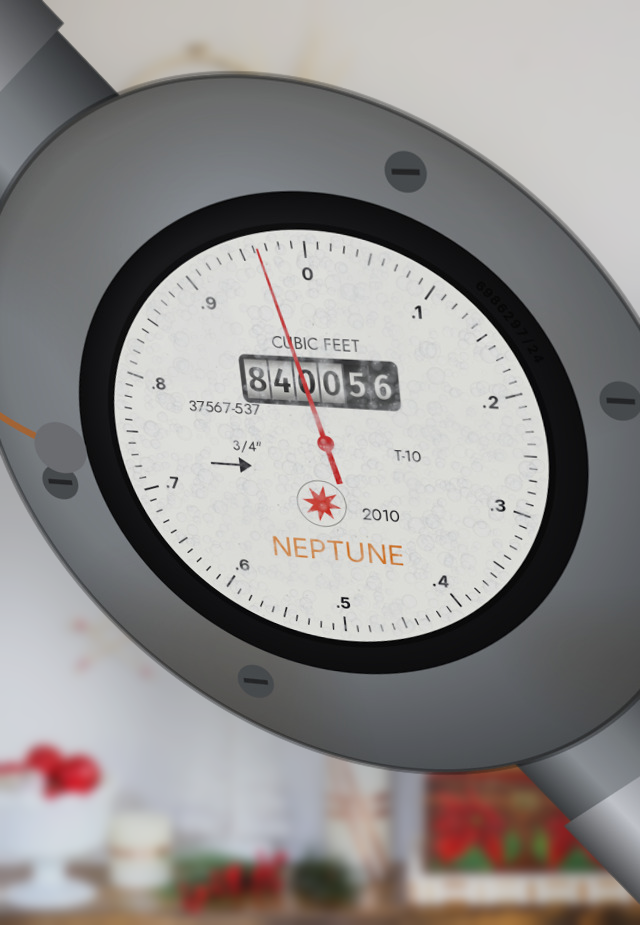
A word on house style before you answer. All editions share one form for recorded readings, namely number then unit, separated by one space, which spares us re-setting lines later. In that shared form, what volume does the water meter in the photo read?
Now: 840055.96 ft³
